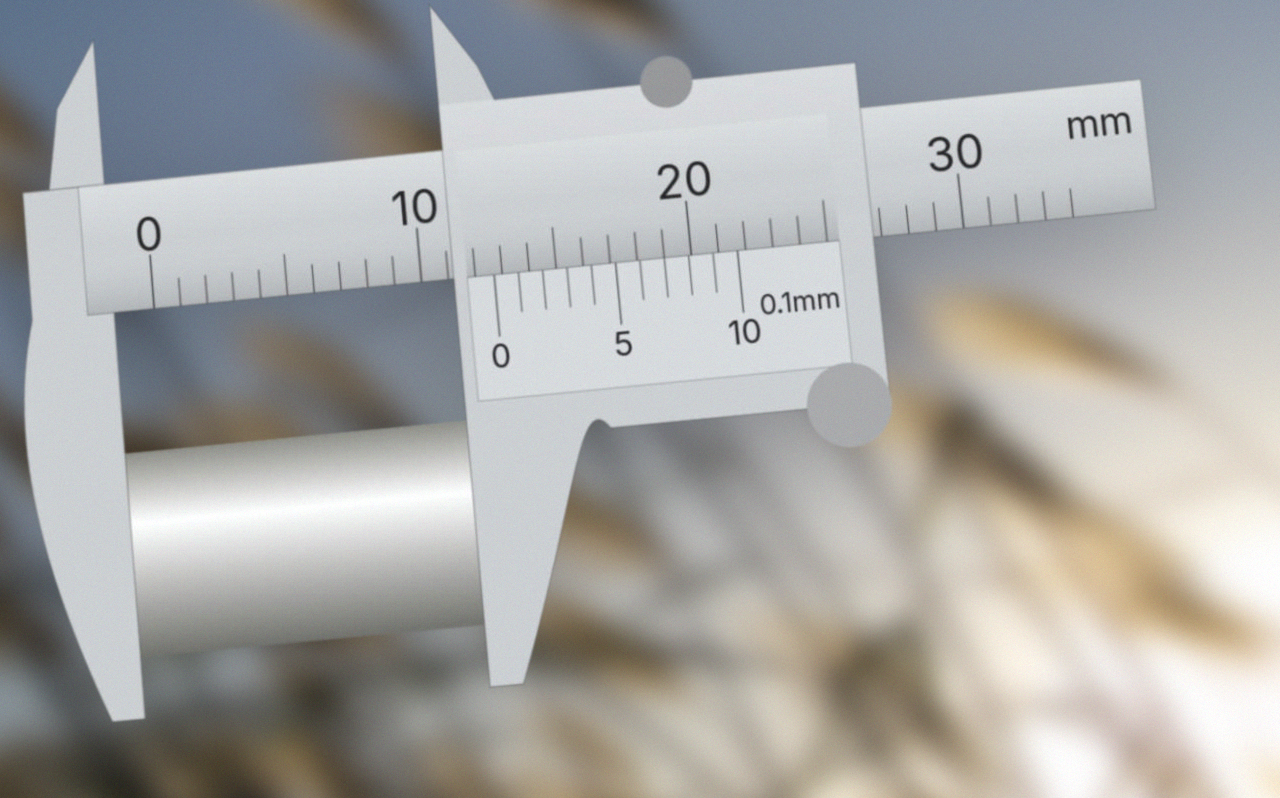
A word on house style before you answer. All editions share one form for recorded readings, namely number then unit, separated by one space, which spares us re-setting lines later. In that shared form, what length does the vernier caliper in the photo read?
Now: 12.7 mm
